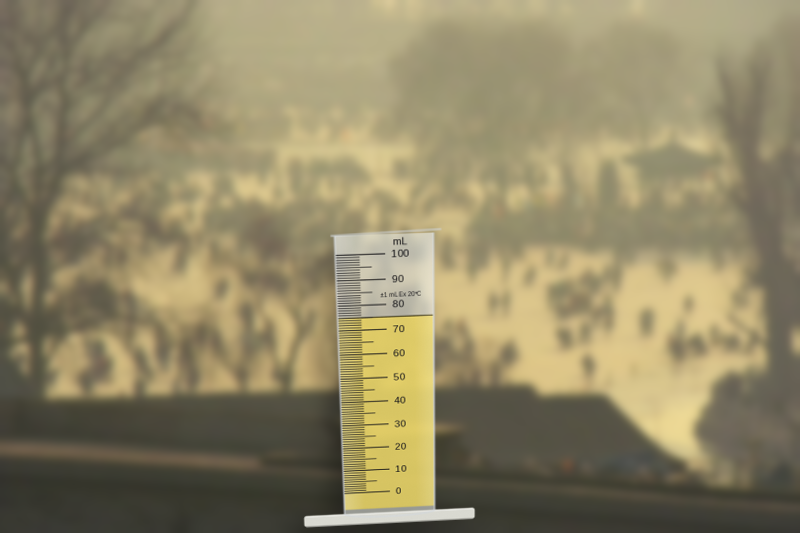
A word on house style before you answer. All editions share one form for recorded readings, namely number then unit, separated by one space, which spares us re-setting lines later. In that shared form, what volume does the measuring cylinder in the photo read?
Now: 75 mL
